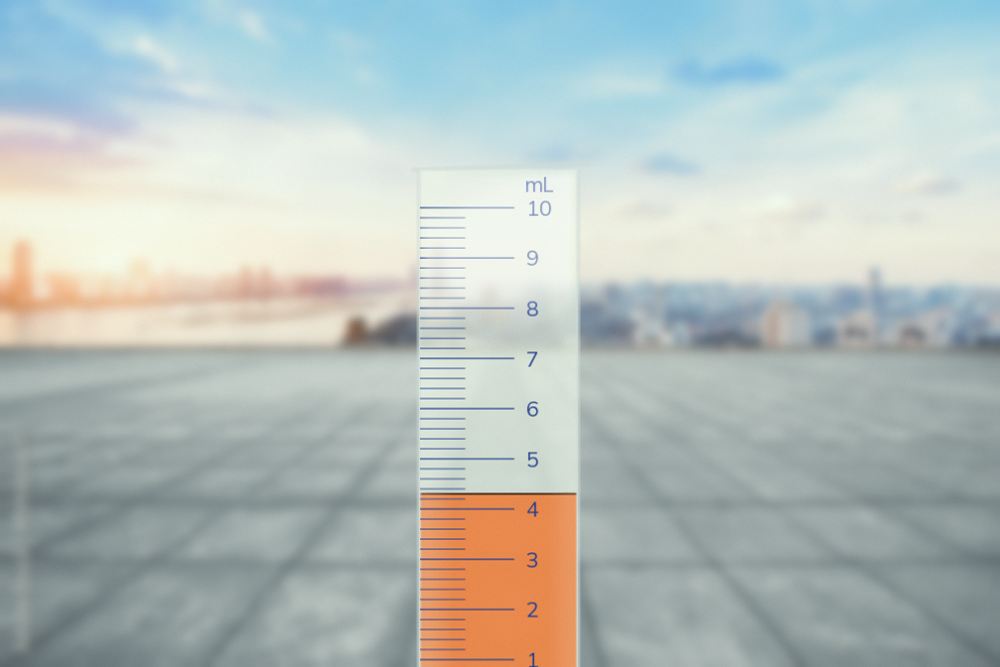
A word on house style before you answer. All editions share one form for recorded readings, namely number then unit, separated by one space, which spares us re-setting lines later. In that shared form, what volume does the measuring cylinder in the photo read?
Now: 4.3 mL
